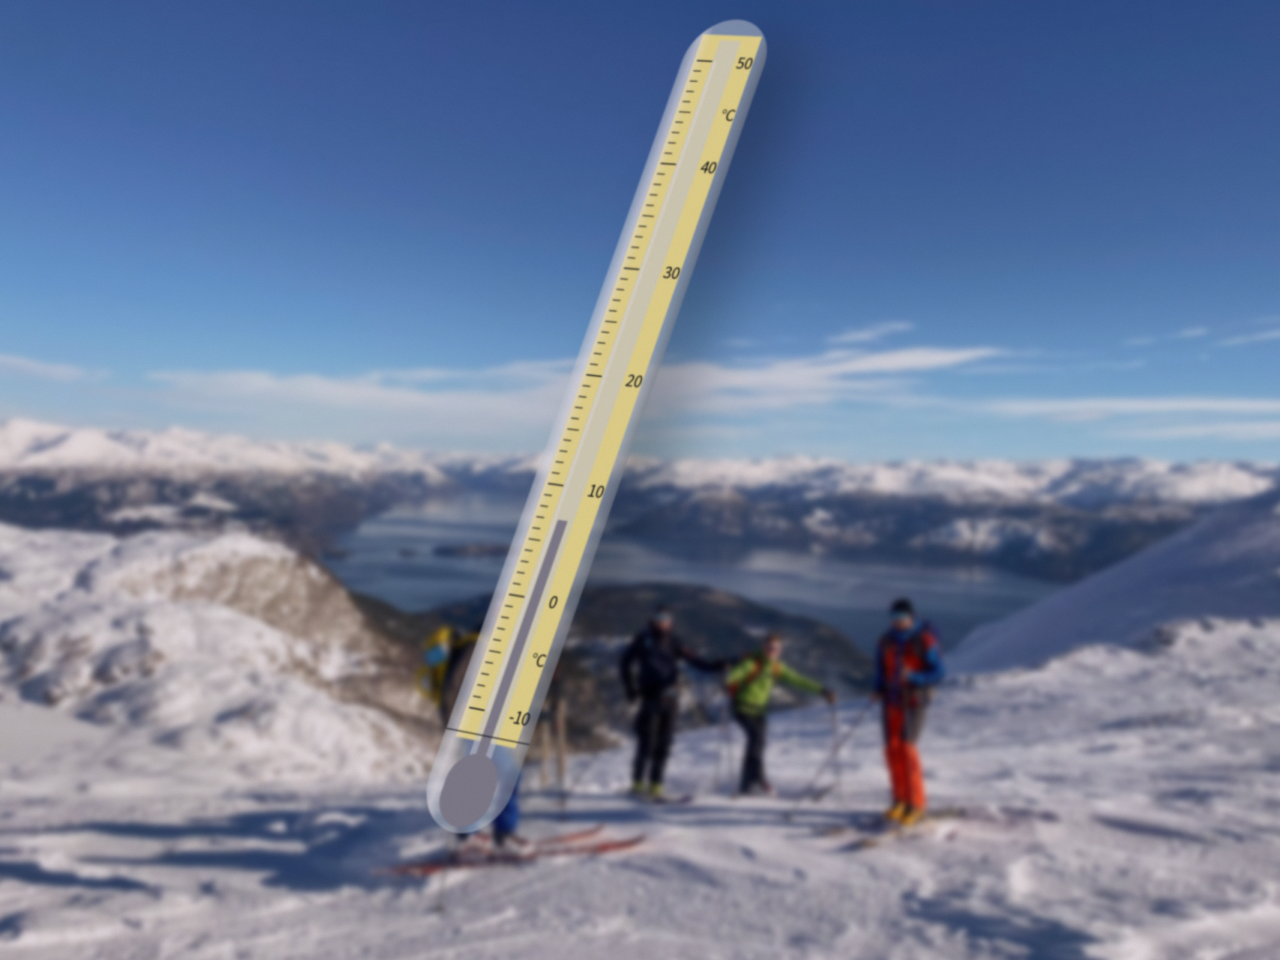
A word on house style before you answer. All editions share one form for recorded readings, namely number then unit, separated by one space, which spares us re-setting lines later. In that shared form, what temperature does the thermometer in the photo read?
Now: 7 °C
